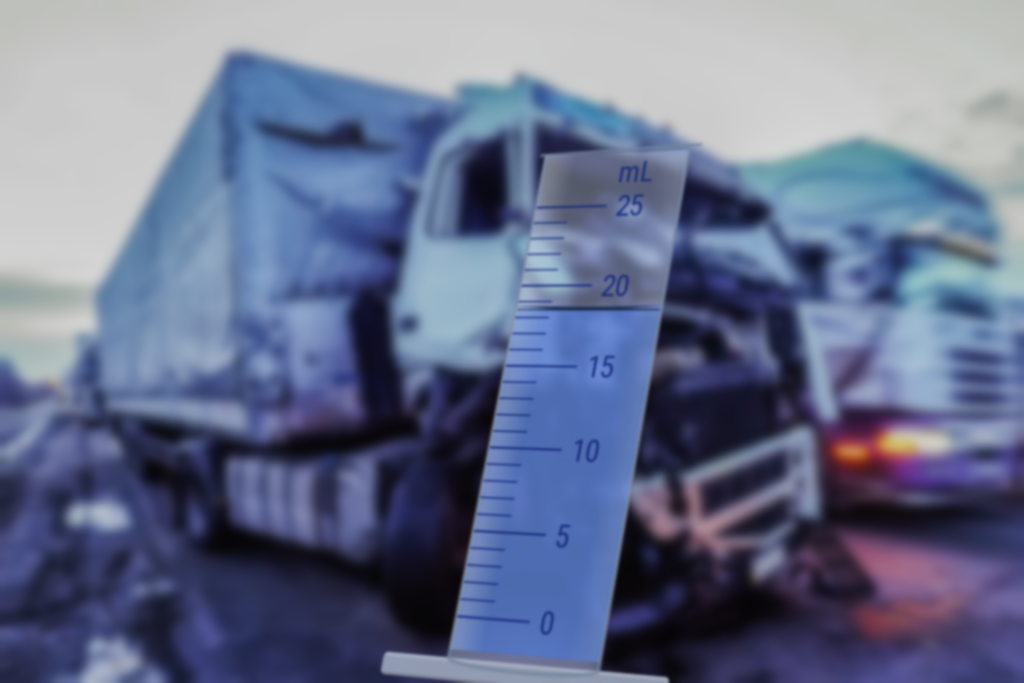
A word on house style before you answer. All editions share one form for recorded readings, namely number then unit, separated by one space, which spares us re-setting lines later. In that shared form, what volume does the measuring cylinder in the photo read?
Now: 18.5 mL
